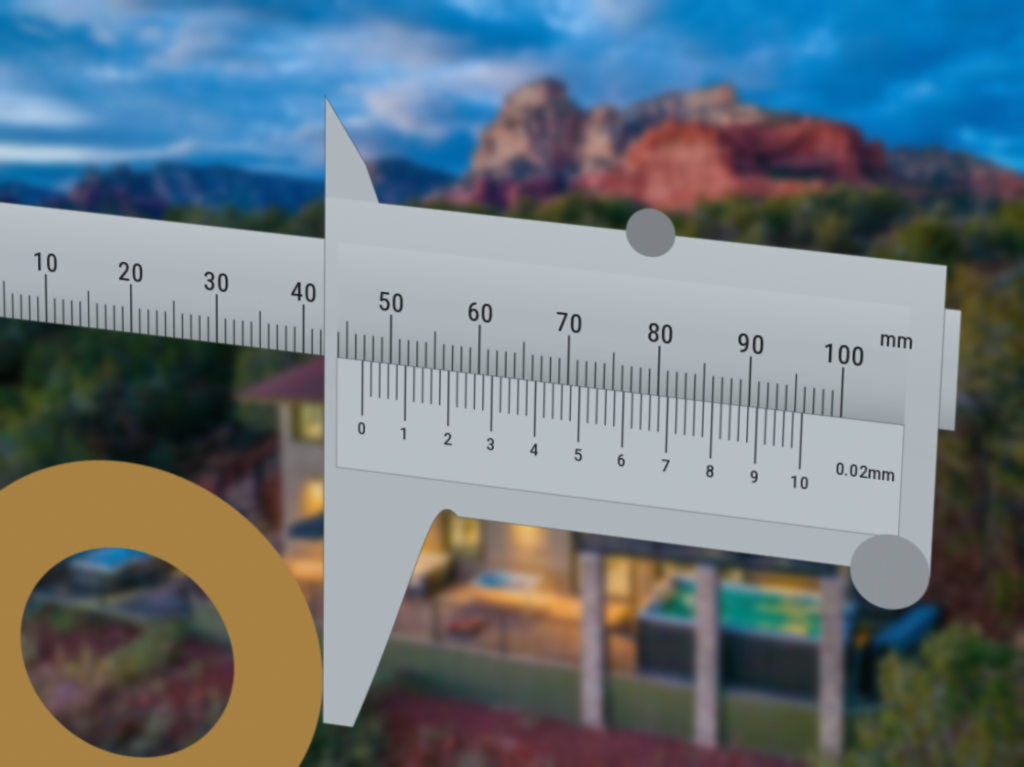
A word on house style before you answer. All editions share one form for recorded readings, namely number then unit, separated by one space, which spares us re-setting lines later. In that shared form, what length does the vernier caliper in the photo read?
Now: 46.8 mm
